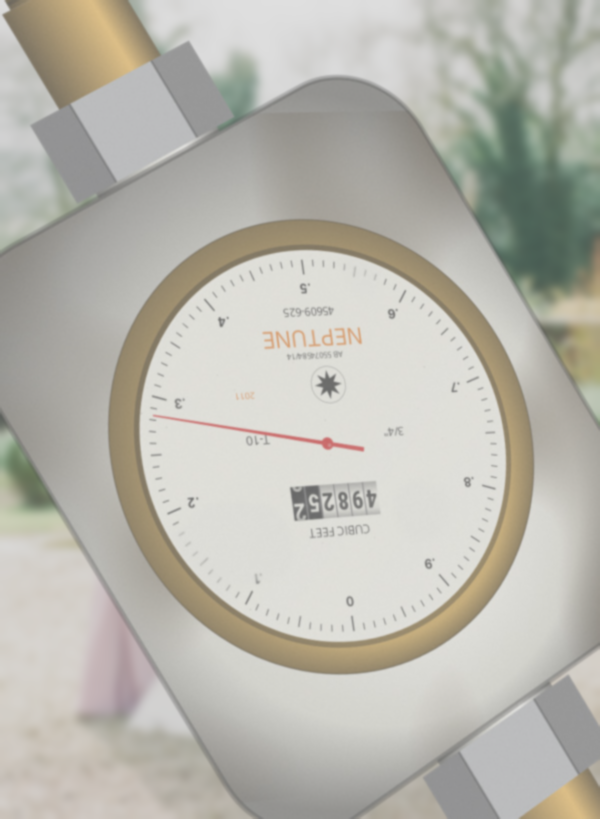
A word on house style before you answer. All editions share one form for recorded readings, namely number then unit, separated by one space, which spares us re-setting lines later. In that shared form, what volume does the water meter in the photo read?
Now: 498252.28 ft³
